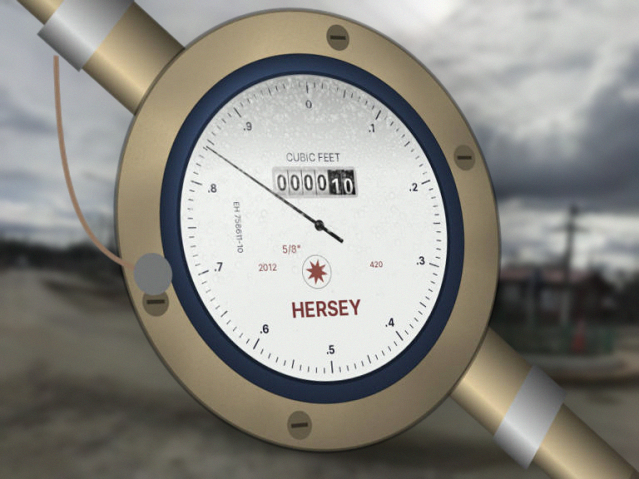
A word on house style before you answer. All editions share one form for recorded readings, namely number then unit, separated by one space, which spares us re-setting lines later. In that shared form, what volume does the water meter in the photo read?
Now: 9.84 ft³
